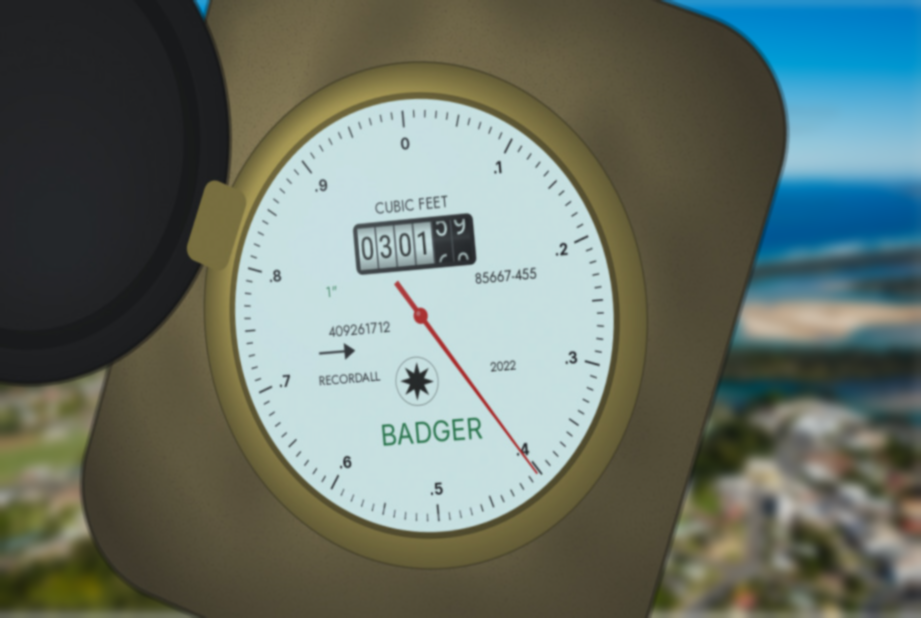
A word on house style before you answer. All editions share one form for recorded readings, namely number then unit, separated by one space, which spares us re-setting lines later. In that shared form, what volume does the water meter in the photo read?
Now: 30159.40 ft³
